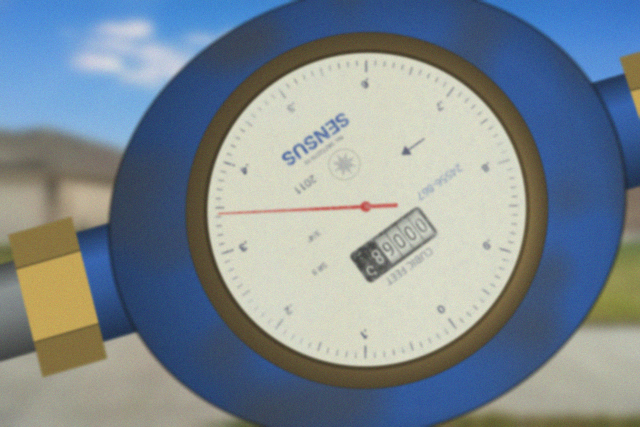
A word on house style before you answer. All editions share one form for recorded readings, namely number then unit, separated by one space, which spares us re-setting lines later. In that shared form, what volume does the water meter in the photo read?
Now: 685.34 ft³
